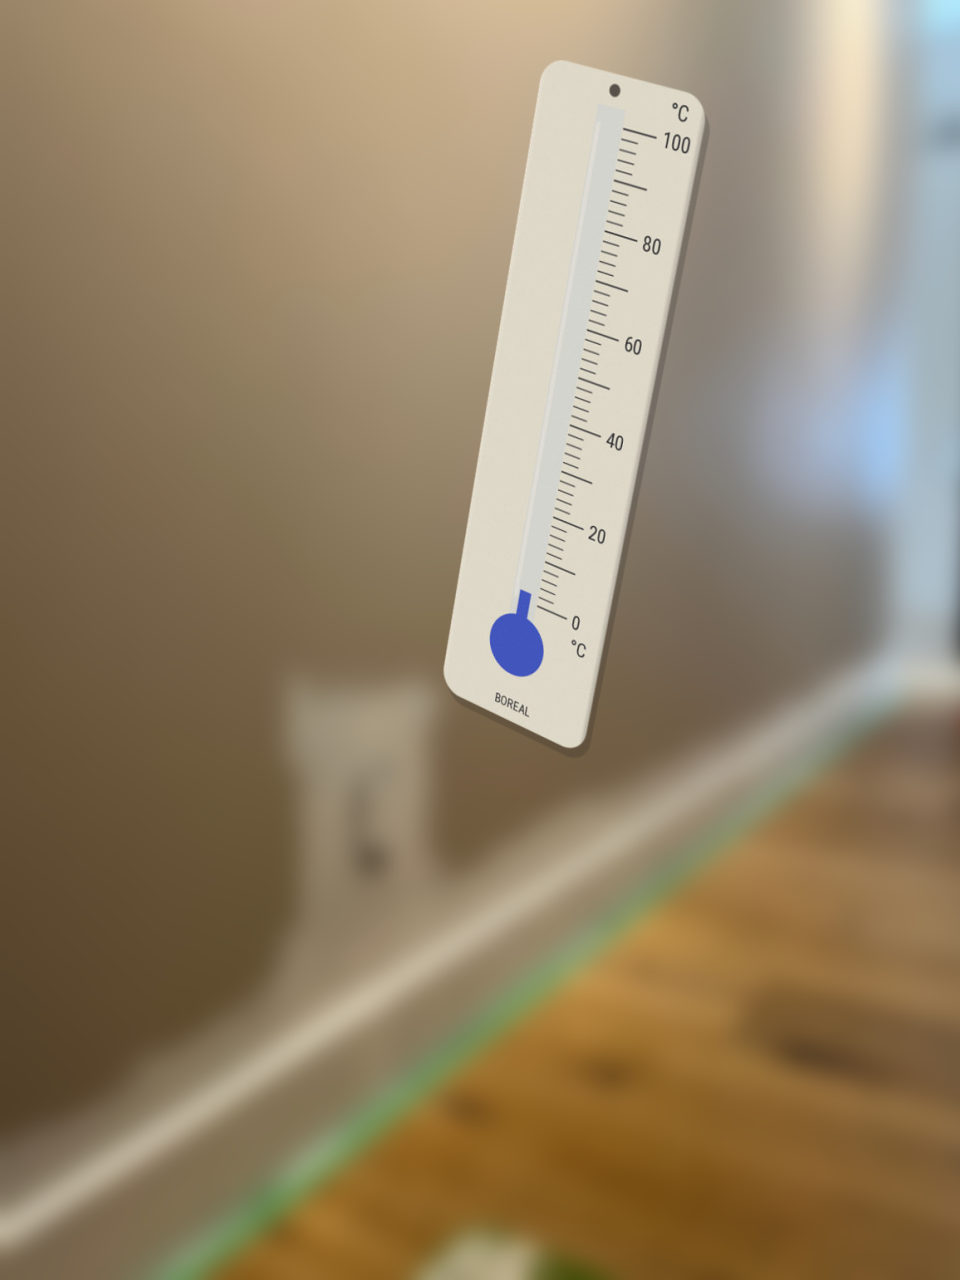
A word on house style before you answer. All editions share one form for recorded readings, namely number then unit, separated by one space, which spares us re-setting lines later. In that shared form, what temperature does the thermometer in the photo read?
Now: 2 °C
